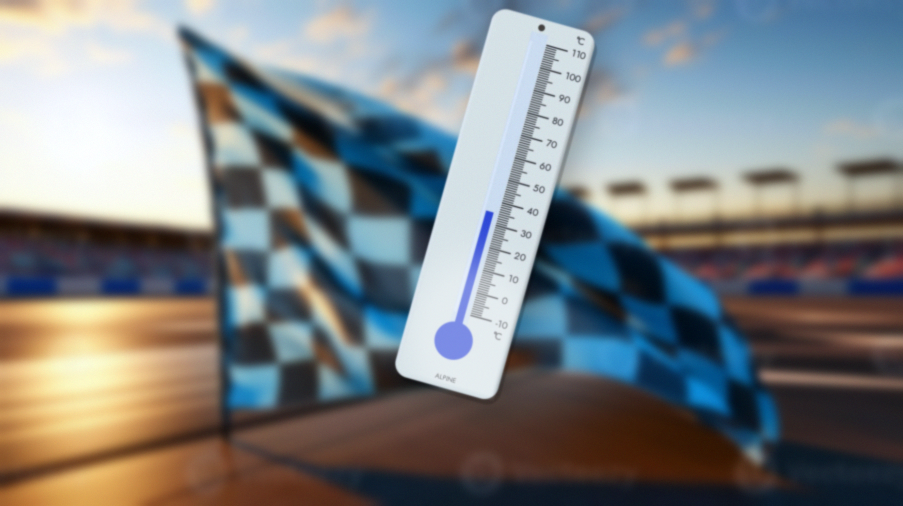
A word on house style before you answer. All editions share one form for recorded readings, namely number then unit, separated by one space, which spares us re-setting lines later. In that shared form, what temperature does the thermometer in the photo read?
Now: 35 °C
